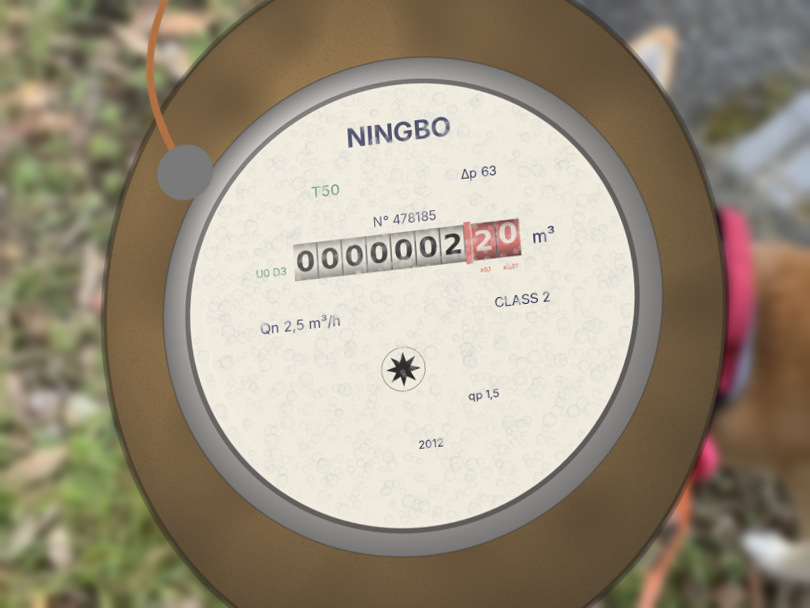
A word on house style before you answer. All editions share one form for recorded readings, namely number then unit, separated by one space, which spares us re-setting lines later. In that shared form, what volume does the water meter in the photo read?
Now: 2.20 m³
